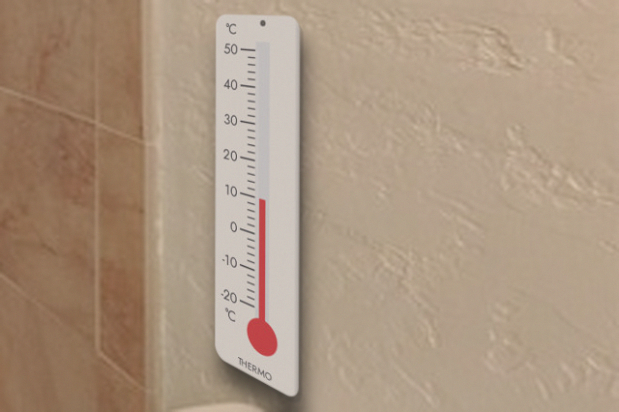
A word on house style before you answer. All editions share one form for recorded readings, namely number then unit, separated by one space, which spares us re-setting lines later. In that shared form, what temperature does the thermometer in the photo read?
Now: 10 °C
